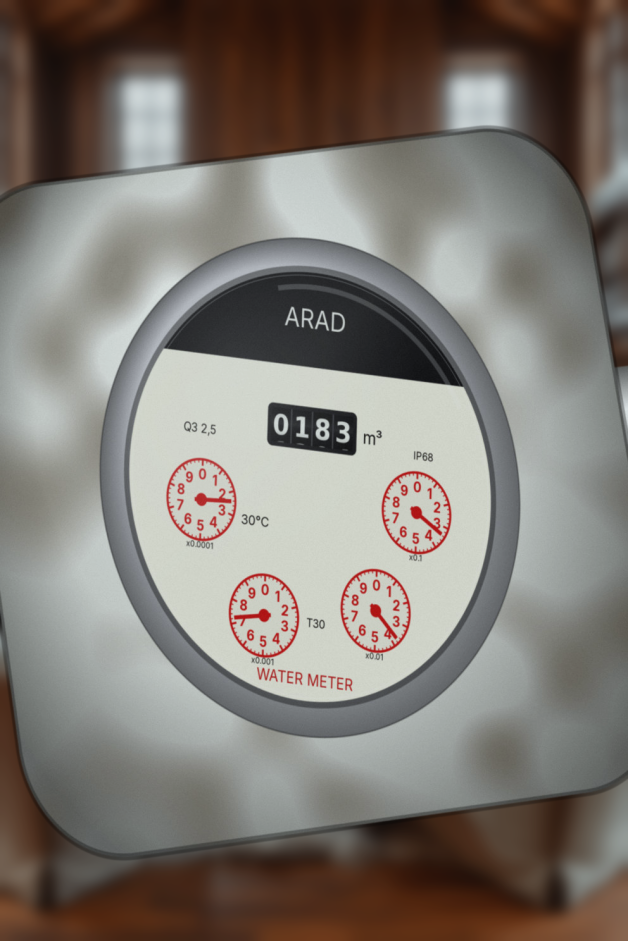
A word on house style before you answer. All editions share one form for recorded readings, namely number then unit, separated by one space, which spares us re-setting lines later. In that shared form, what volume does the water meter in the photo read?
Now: 183.3372 m³
